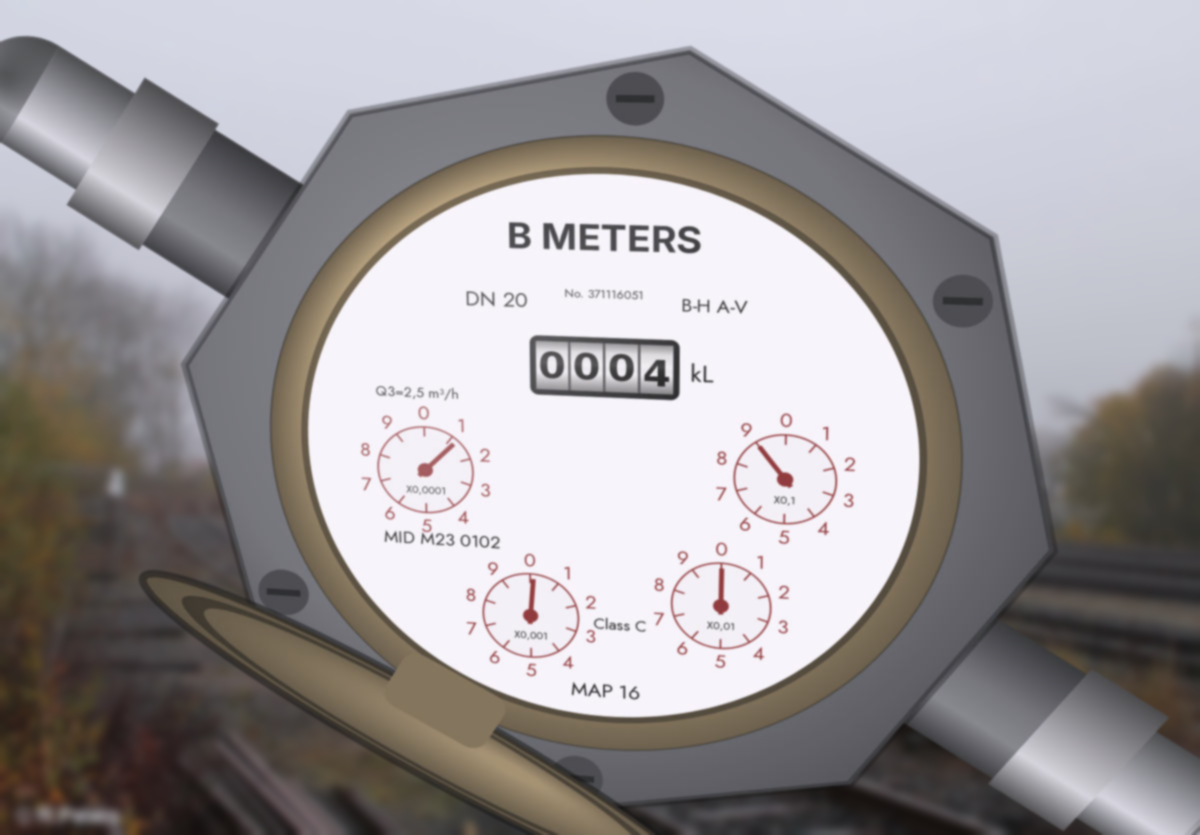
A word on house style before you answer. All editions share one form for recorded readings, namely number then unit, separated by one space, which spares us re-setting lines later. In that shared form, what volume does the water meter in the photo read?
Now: 3.9001 kL
